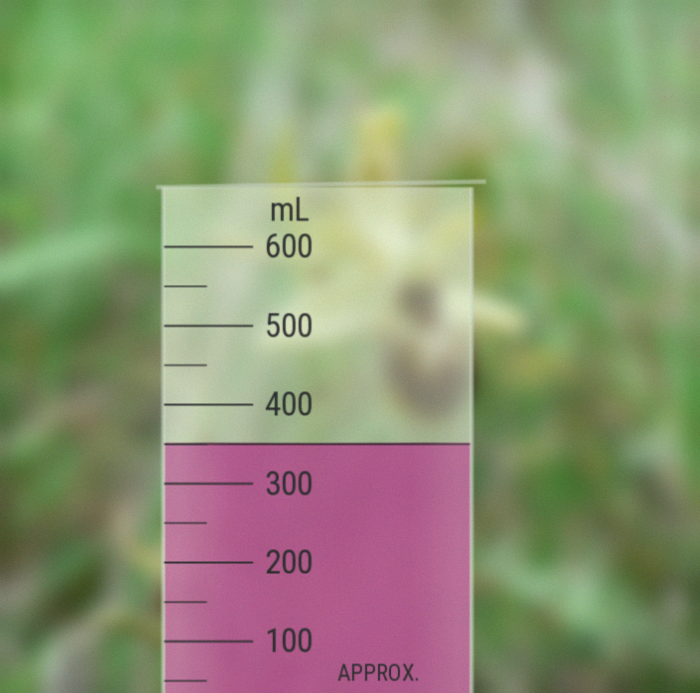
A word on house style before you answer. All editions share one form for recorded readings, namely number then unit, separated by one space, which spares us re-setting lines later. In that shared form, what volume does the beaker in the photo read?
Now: 350 mL
